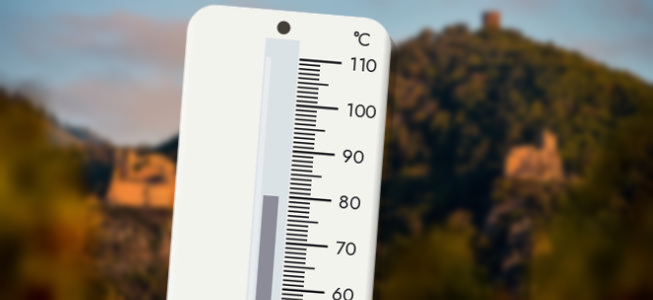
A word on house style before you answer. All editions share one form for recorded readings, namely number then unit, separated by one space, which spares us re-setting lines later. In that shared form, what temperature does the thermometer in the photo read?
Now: 80 °C
